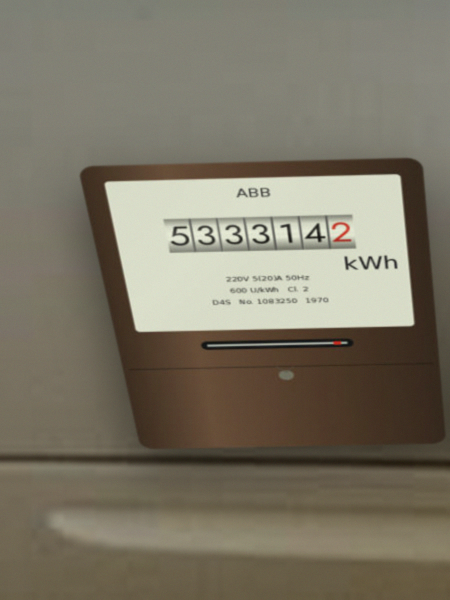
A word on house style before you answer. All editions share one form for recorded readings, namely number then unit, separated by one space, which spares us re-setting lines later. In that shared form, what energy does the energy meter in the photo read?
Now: 533314.2 kWh
